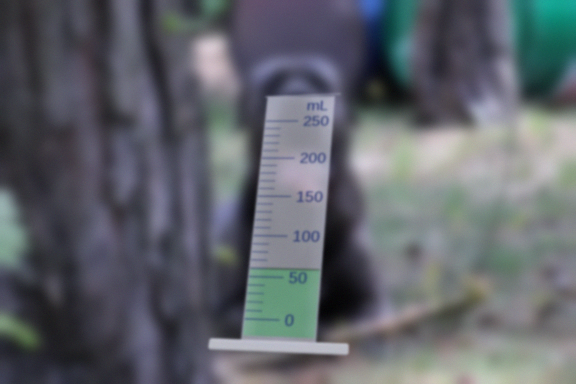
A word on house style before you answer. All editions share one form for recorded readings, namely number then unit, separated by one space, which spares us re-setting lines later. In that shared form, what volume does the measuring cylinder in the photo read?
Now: 60 mL
